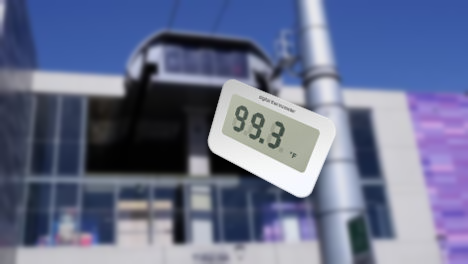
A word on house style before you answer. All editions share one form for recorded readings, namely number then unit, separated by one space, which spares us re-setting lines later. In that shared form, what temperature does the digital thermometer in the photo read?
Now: 99.3 °F
